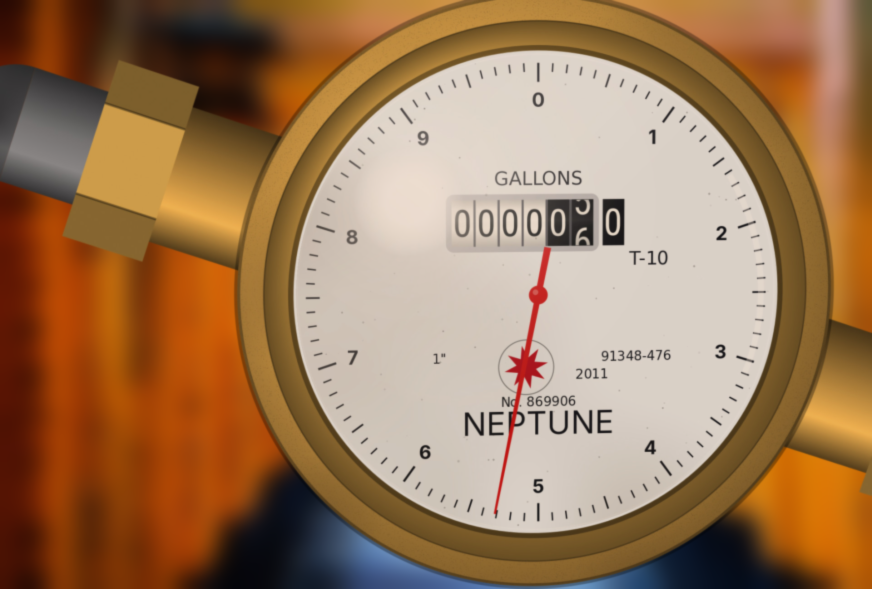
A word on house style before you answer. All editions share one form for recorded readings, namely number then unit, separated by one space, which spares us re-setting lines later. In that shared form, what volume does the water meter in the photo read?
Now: 55.3 gal
